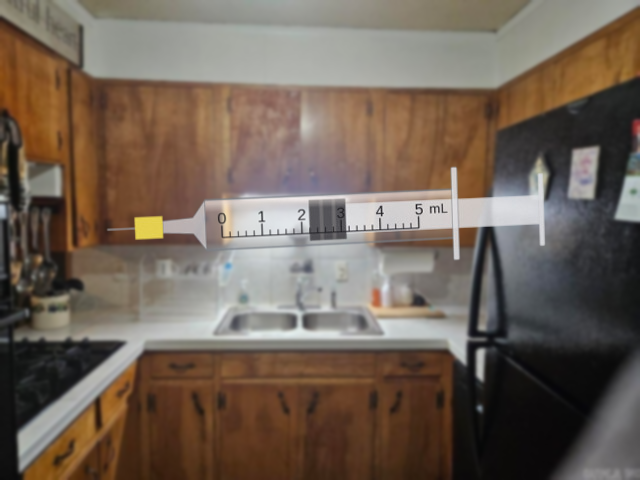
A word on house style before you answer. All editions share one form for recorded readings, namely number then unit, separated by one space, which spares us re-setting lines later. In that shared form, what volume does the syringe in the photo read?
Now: 2.2 mL
